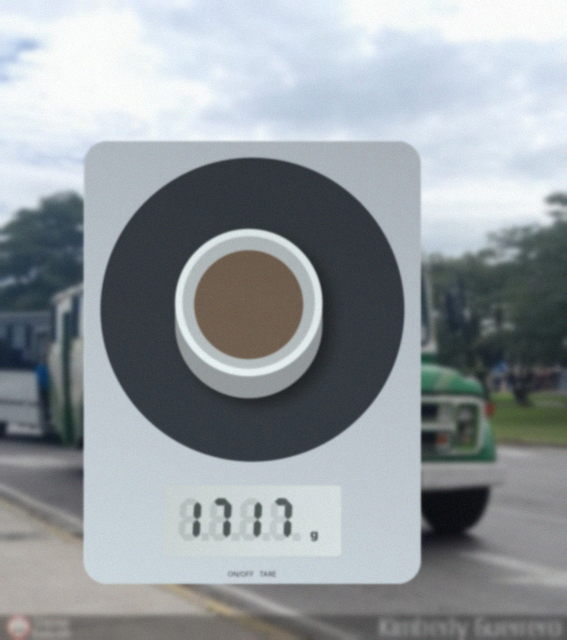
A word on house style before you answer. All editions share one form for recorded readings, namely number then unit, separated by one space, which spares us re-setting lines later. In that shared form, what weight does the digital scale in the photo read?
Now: 1717 g
